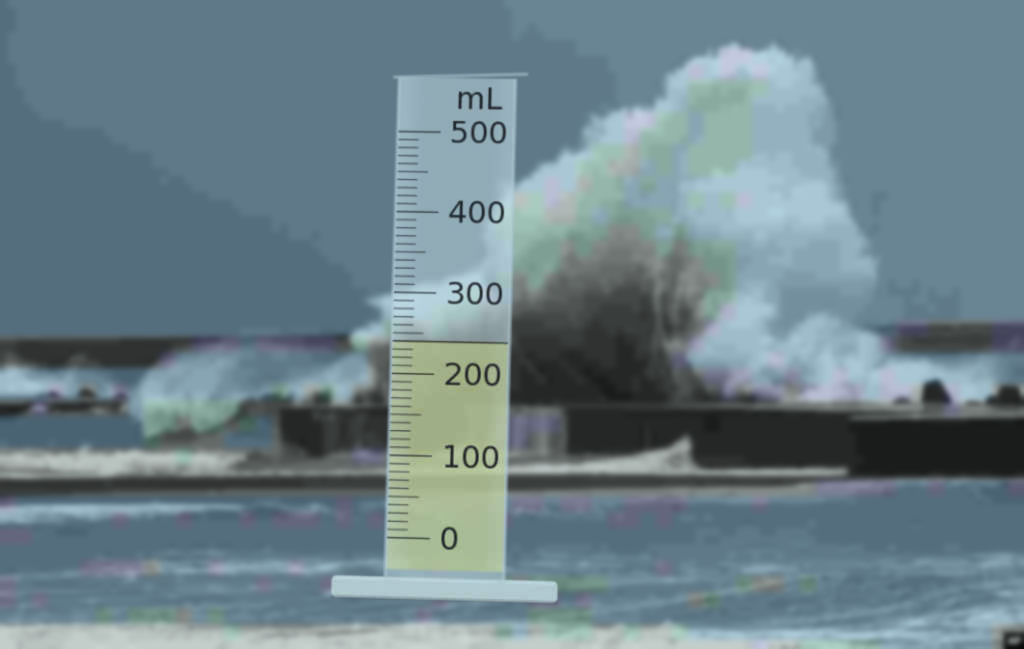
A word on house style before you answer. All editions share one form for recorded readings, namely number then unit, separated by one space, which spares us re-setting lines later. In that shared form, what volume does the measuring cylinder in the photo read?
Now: 240 mL
